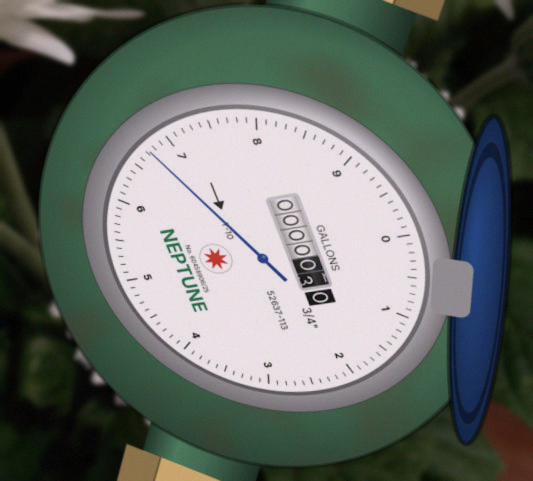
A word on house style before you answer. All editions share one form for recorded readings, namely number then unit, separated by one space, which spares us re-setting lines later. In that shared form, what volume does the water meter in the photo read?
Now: 26.7 gal
